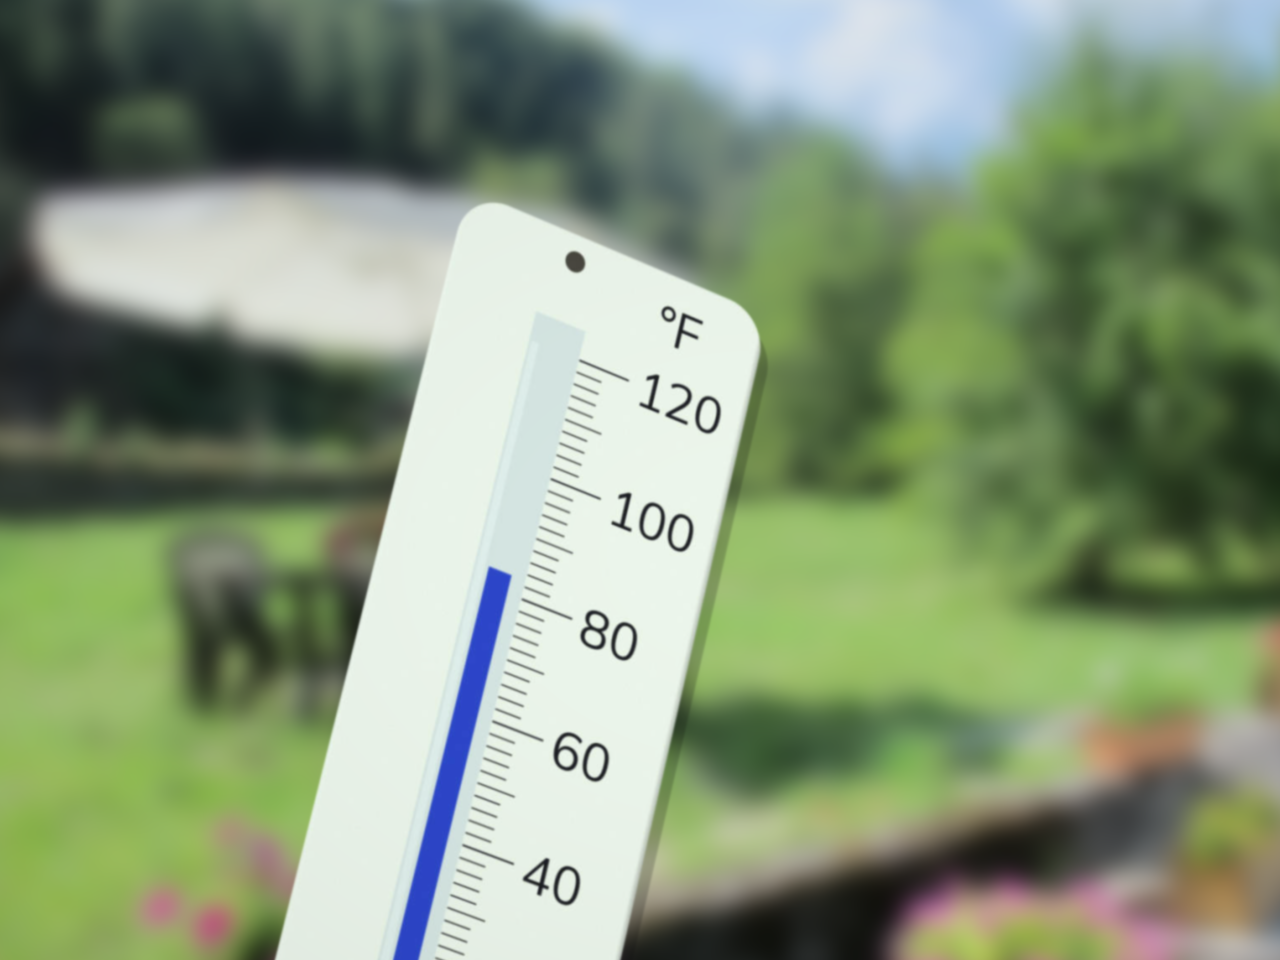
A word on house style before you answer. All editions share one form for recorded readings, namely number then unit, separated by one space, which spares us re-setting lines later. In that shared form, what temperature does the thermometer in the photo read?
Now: 83 °F
